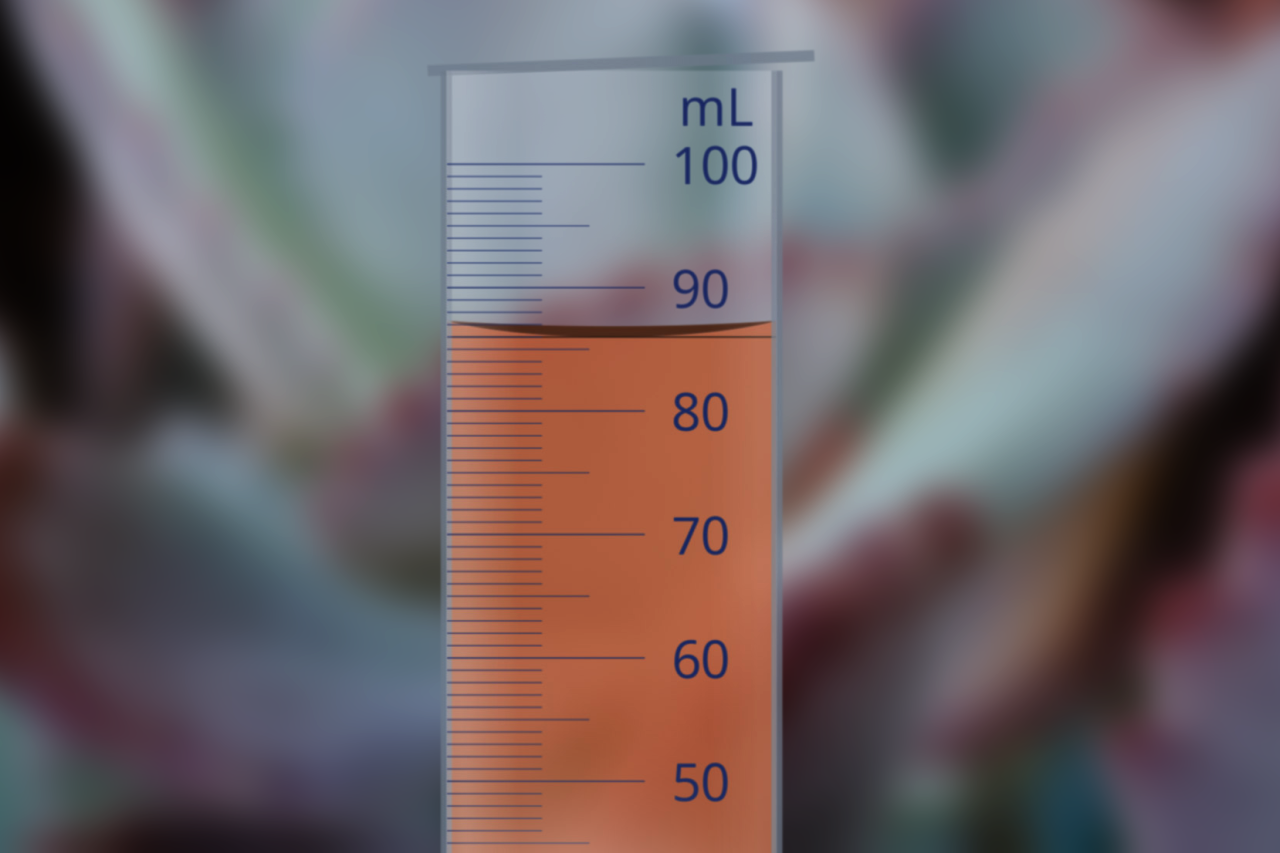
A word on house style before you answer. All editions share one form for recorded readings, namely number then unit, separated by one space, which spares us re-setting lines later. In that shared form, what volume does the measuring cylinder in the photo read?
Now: 86 mL
